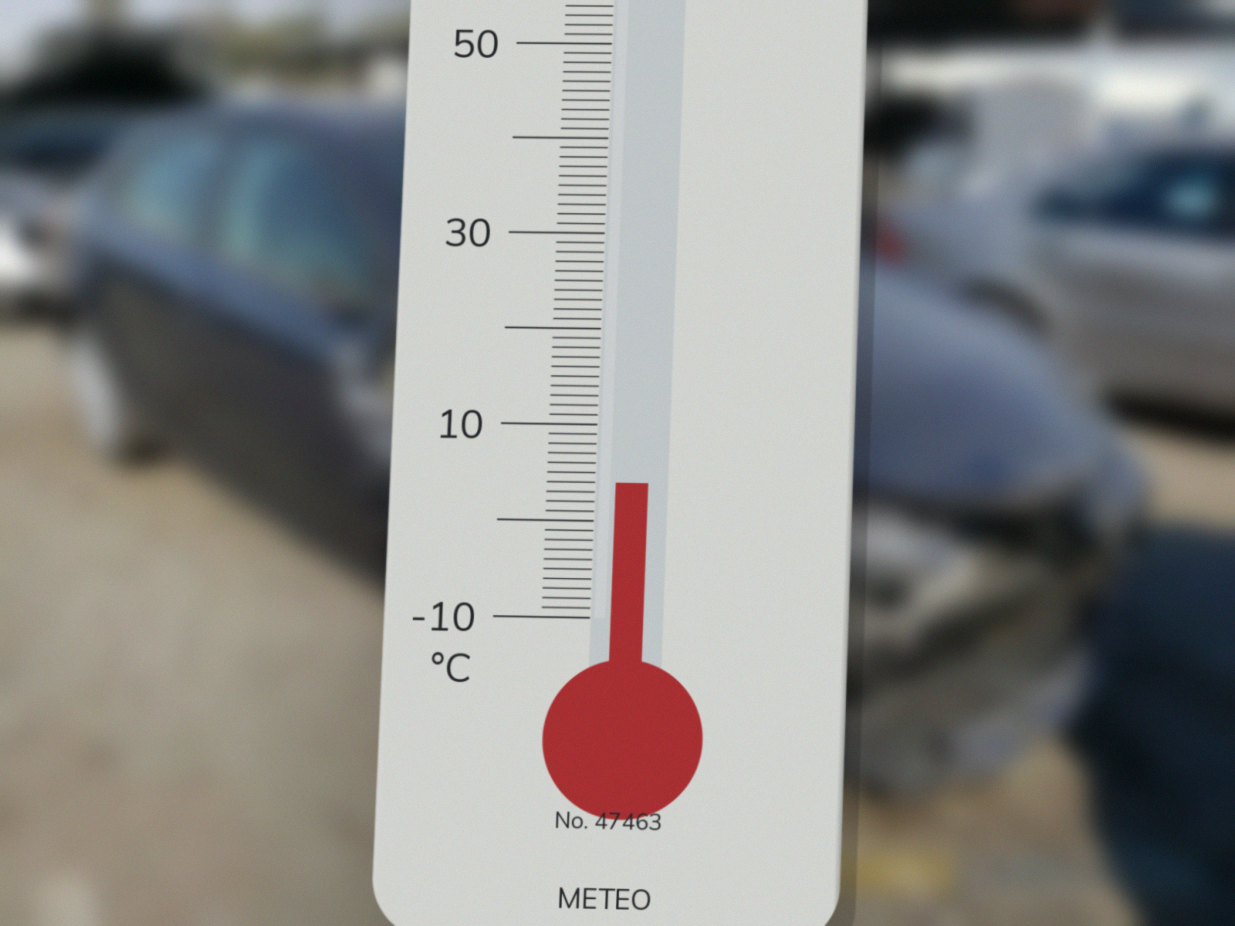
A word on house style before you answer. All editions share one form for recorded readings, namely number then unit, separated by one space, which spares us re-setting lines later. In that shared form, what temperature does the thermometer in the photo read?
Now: 4 °C
